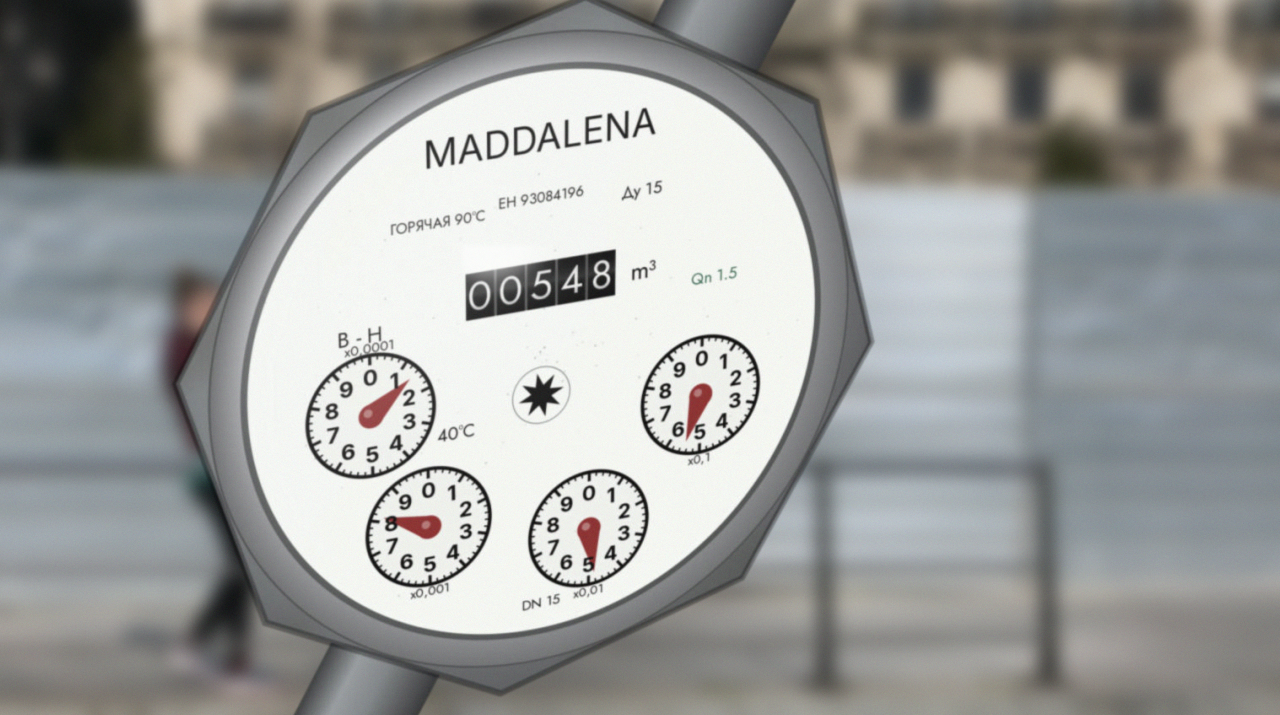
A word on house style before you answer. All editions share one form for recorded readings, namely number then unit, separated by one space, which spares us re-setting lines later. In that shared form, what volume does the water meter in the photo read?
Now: 548.5481 m³
